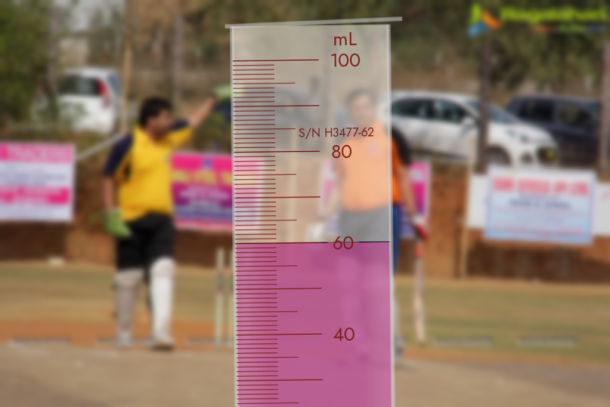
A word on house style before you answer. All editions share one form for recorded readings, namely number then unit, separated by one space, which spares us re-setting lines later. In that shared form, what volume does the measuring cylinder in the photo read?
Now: 60 mL
